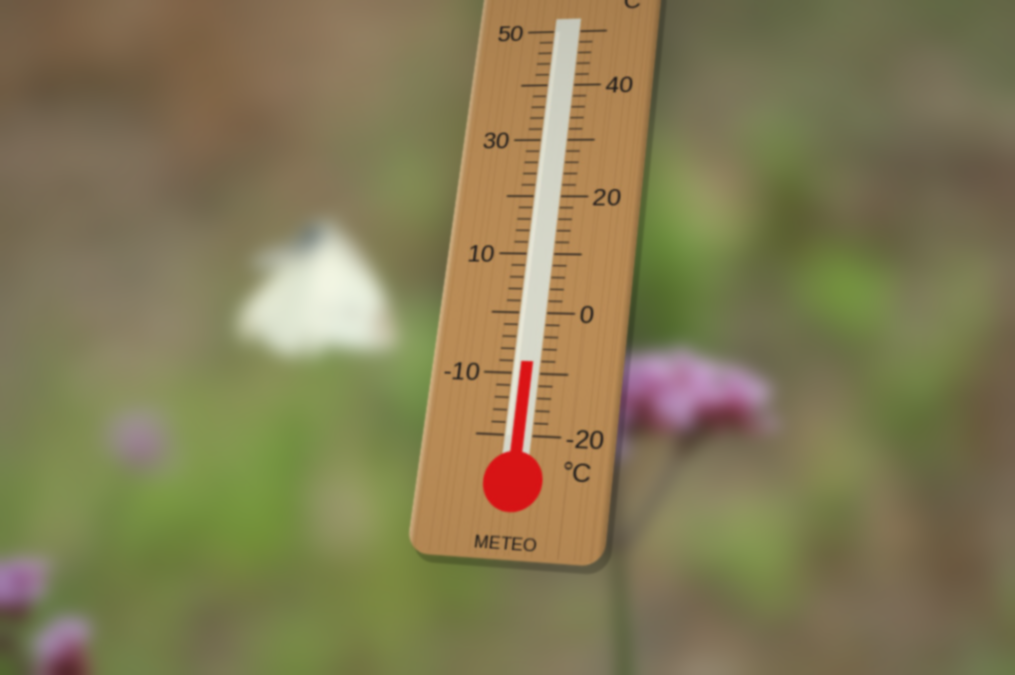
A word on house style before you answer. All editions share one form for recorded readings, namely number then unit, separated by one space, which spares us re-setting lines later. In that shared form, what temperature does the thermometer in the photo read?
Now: -8 °C
